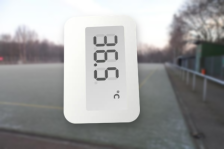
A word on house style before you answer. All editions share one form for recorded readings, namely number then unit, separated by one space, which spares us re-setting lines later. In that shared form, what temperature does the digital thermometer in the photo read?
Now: 36.5 °C
